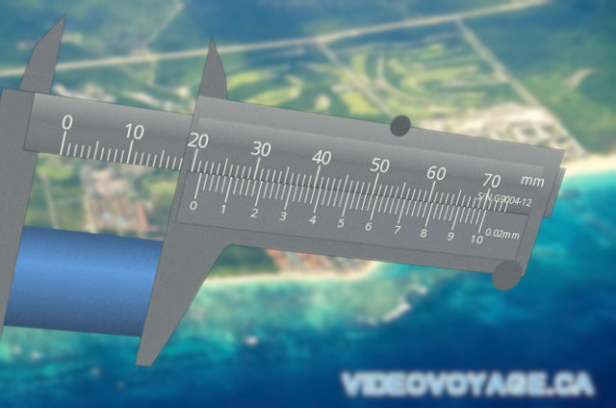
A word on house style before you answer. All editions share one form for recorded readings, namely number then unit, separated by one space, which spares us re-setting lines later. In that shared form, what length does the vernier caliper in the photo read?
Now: 21.5 mm
